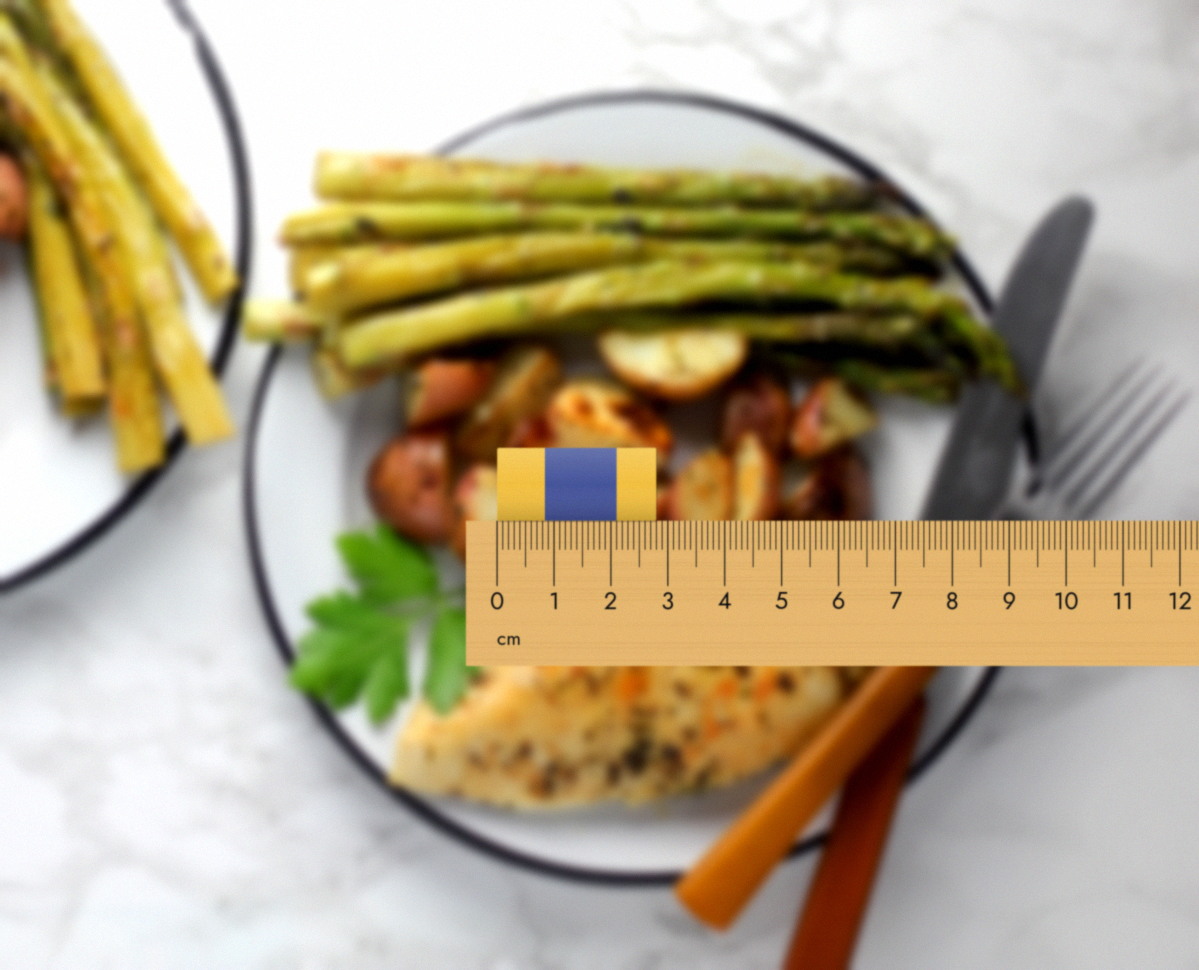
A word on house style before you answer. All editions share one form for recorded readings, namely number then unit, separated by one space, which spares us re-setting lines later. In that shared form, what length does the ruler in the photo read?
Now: 2.8 cm
